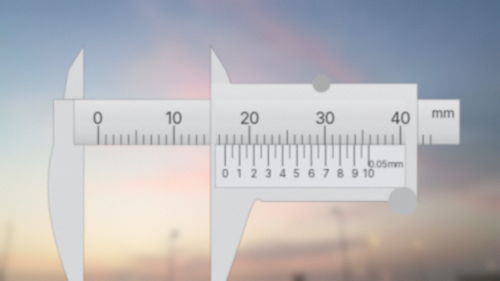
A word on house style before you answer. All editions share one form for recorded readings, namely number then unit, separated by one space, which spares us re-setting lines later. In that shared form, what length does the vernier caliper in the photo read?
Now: 16.8 mm
